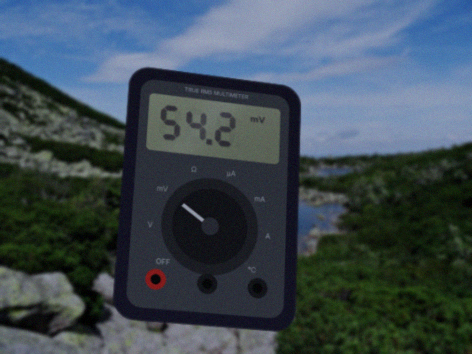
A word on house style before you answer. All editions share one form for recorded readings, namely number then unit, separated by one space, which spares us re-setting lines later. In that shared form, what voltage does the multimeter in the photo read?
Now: 54.2 mV
